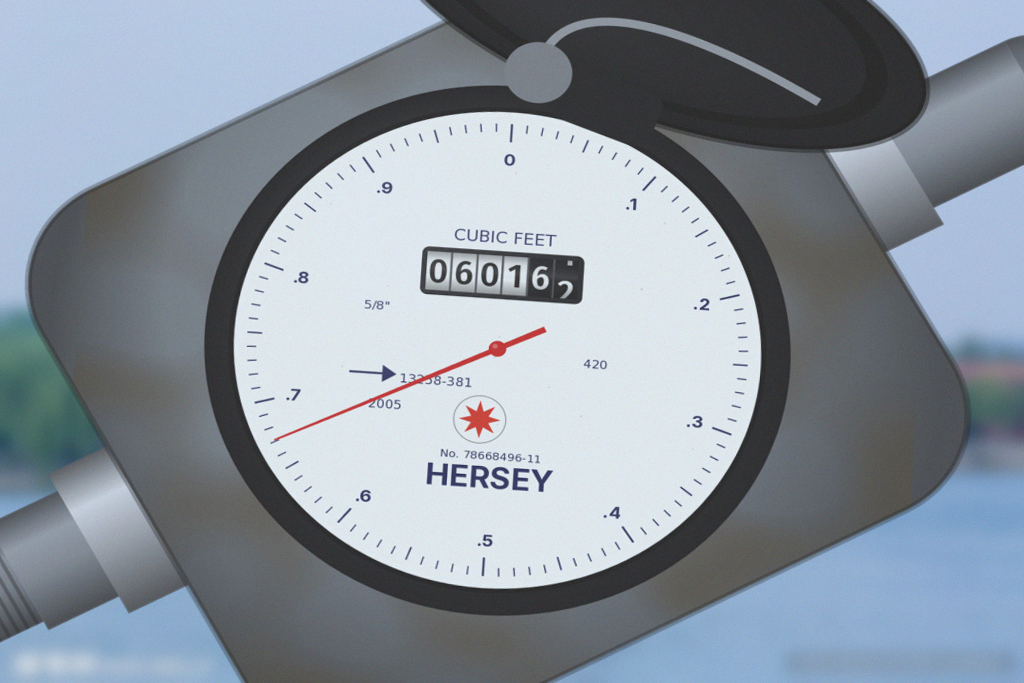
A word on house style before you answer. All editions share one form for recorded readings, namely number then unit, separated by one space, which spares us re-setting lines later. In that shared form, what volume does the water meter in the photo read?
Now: 60161.67 ft³
